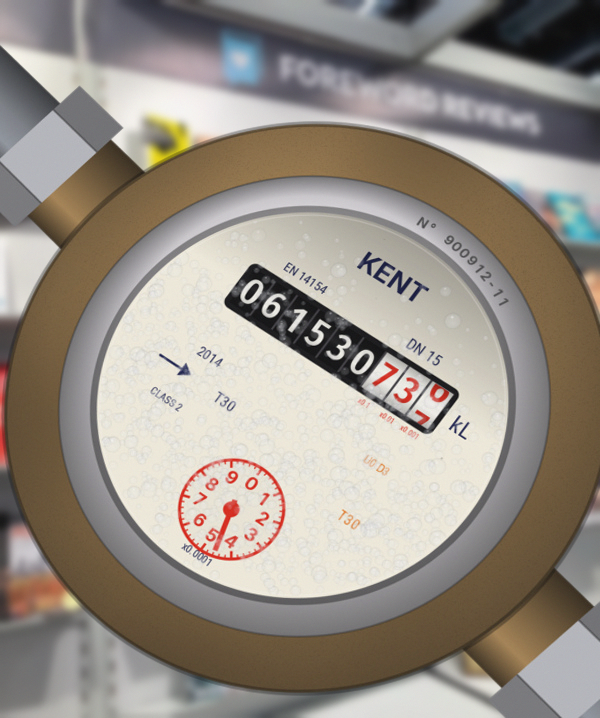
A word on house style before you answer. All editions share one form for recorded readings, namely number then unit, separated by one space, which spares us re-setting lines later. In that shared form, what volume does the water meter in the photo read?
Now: 61530.7364 kL
